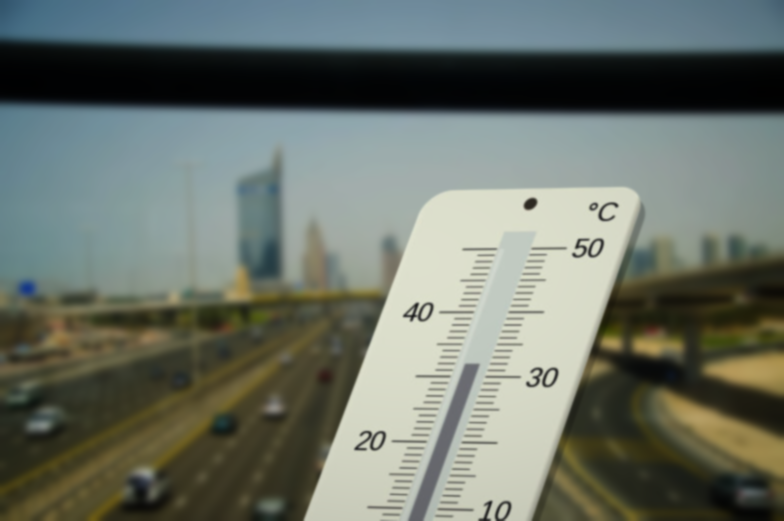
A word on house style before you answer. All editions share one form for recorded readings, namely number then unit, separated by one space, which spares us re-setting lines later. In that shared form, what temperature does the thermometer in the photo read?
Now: 32 °C
